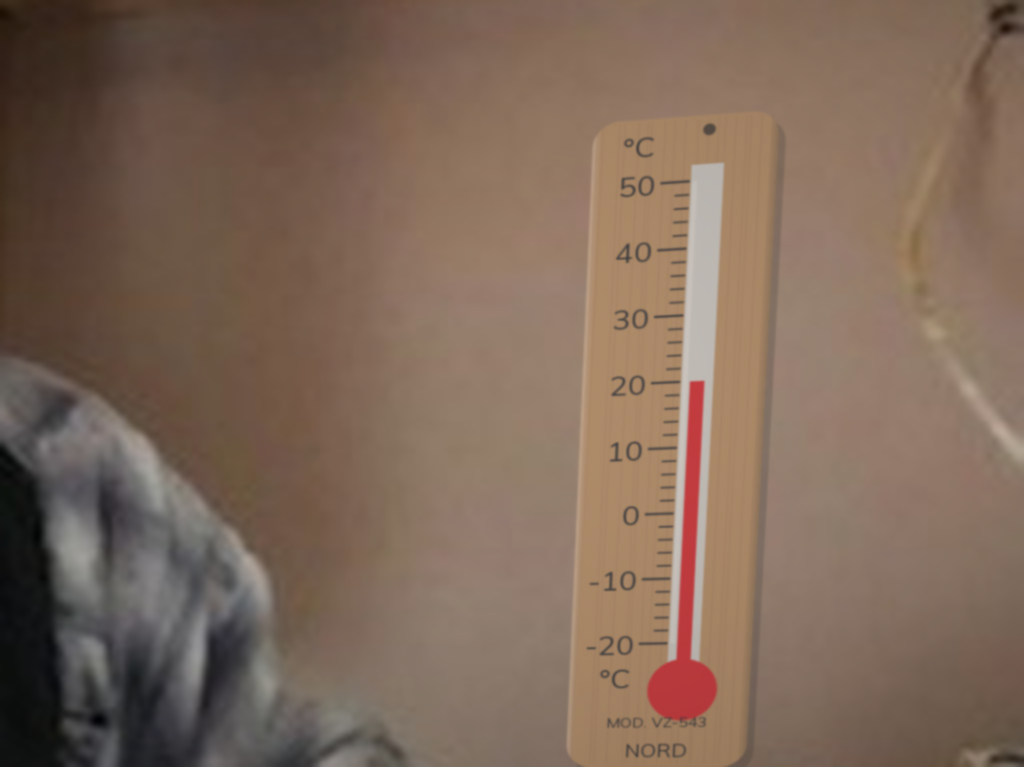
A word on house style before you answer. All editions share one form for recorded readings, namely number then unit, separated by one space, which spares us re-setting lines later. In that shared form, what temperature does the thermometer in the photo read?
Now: 20 °C
